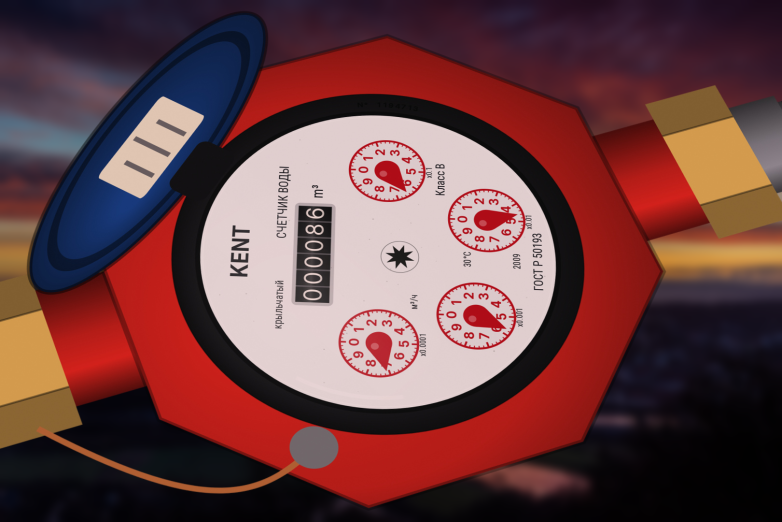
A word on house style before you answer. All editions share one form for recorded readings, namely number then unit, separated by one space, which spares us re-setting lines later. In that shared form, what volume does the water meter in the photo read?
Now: 86.6457 m³
